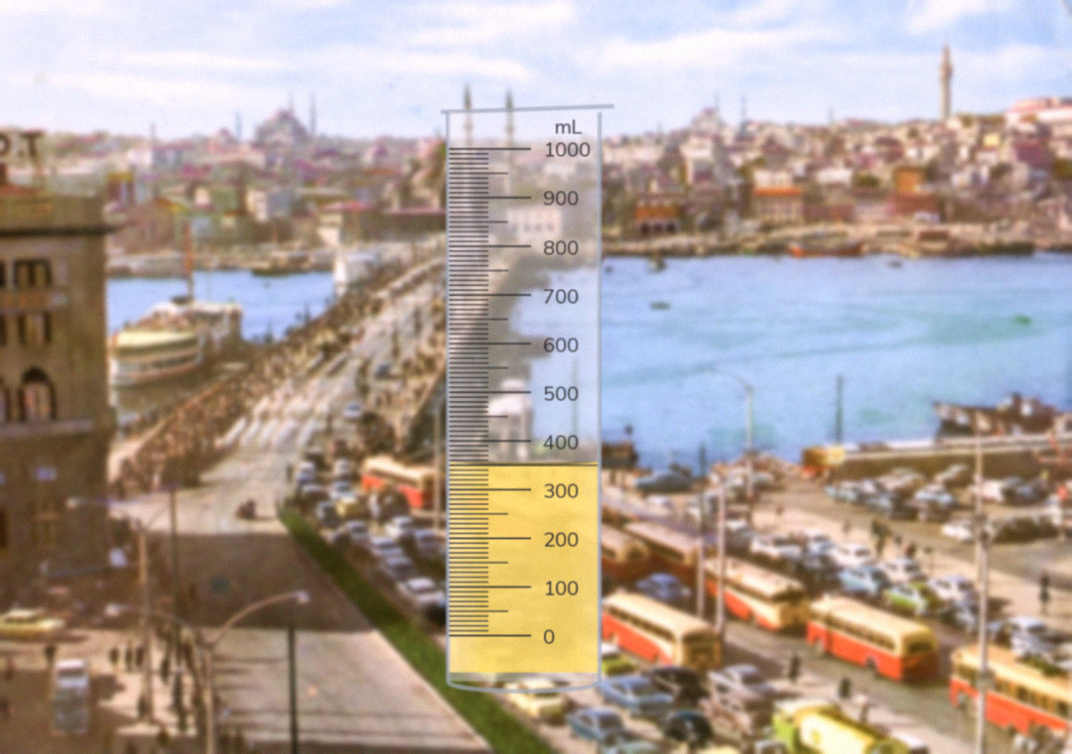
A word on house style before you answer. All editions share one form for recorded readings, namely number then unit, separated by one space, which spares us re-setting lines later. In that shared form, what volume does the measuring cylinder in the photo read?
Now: 350 mL
